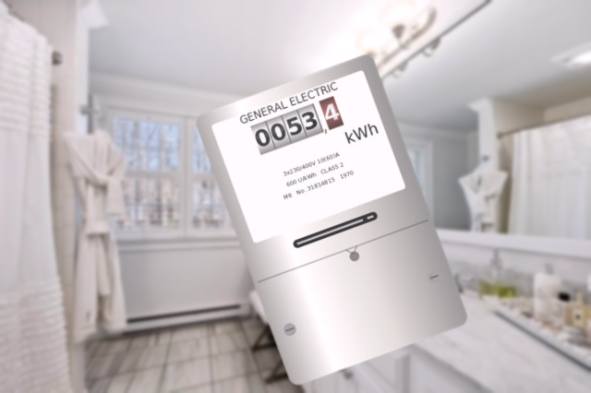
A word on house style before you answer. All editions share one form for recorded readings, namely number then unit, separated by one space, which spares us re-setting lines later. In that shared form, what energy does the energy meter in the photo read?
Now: 53.4 kWh
